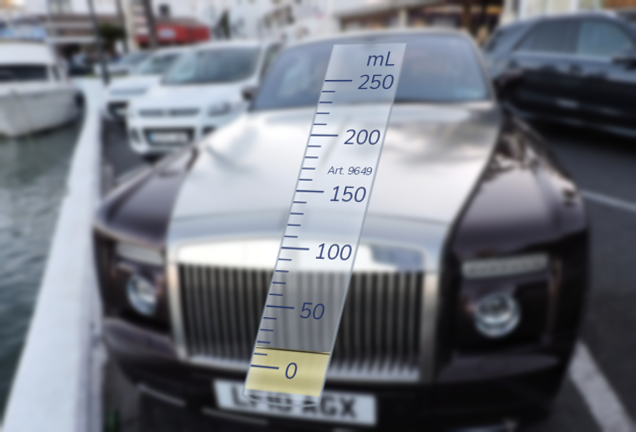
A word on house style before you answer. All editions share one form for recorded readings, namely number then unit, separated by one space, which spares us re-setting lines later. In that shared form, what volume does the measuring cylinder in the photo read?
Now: 15 mL
